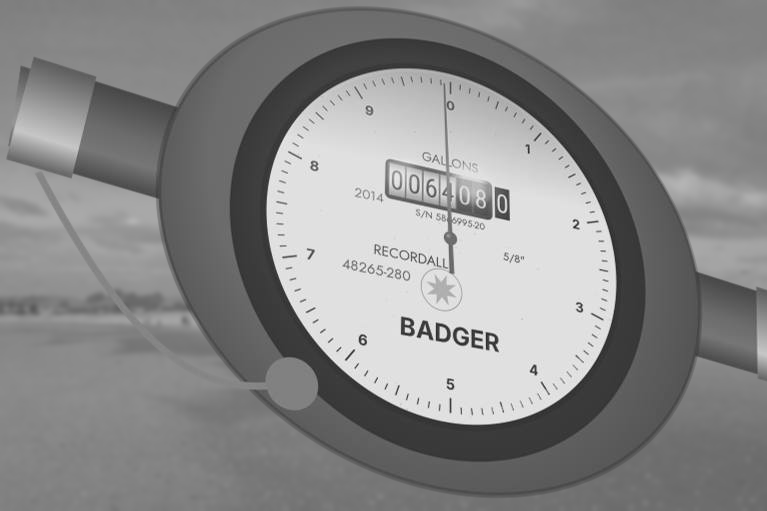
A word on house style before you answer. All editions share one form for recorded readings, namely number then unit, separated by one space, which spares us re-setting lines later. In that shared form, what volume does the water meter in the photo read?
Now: 64079.9 gal
